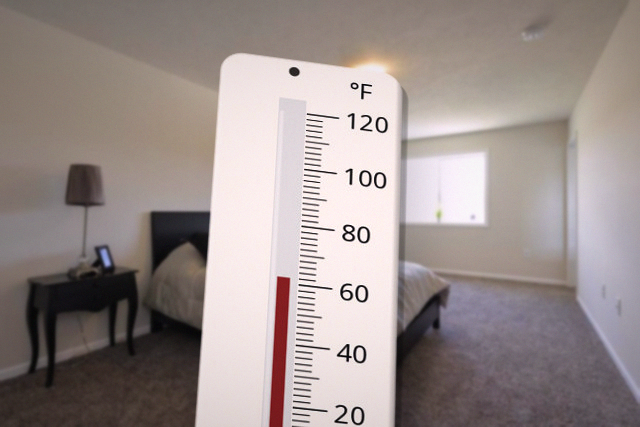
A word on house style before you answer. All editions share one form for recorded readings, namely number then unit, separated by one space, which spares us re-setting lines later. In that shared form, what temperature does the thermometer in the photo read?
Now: 62 °F
